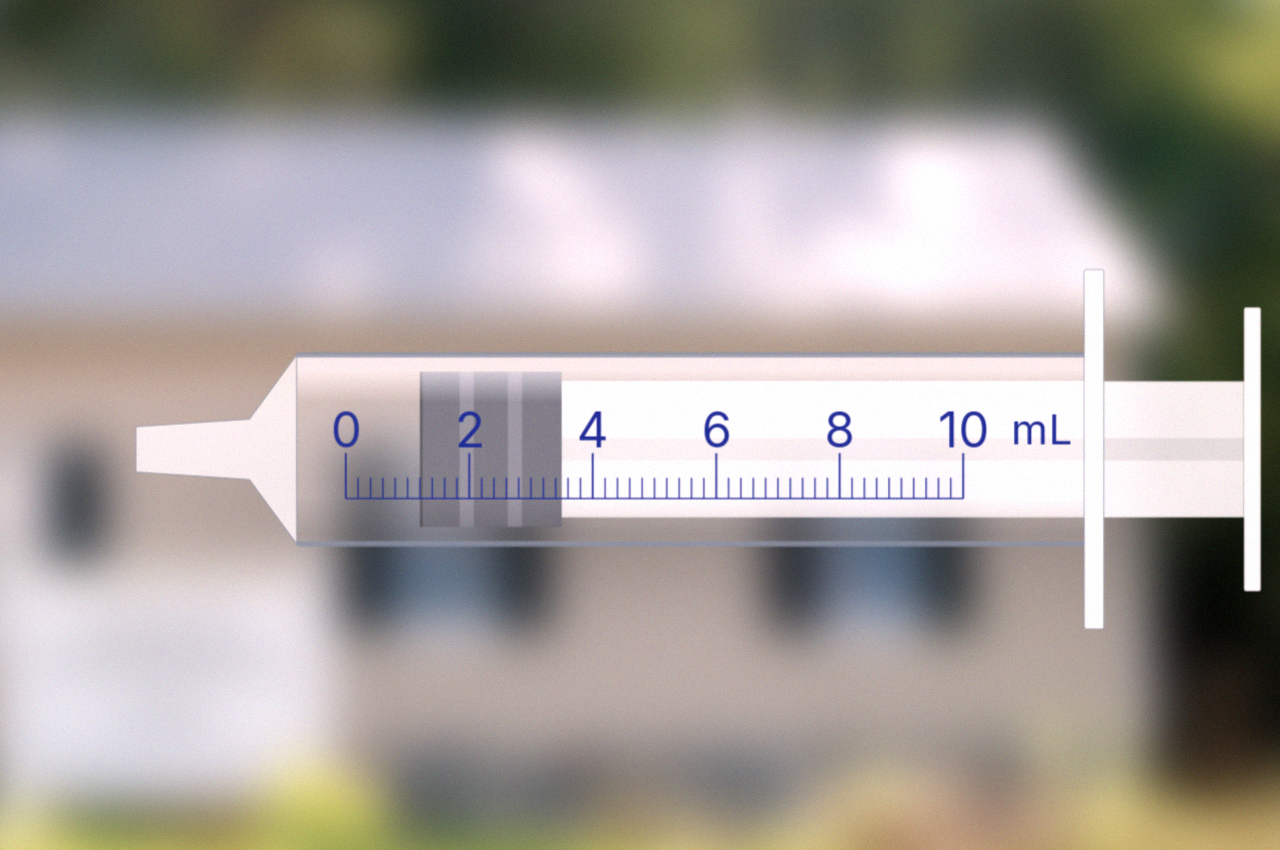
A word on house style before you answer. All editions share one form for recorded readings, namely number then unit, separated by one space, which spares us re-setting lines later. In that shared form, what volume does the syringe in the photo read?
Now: 1.2 mL
